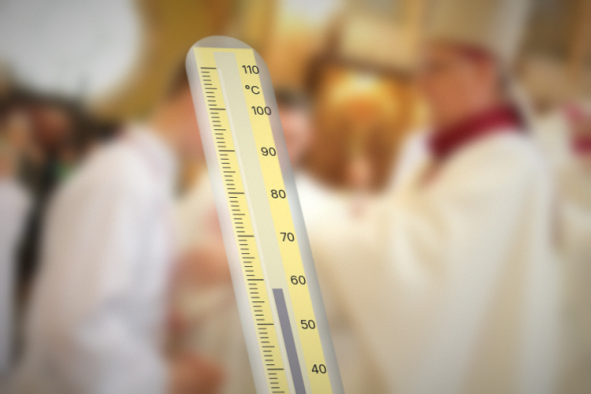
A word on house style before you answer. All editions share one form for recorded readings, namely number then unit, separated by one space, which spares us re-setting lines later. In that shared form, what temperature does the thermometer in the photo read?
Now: 58 °C
